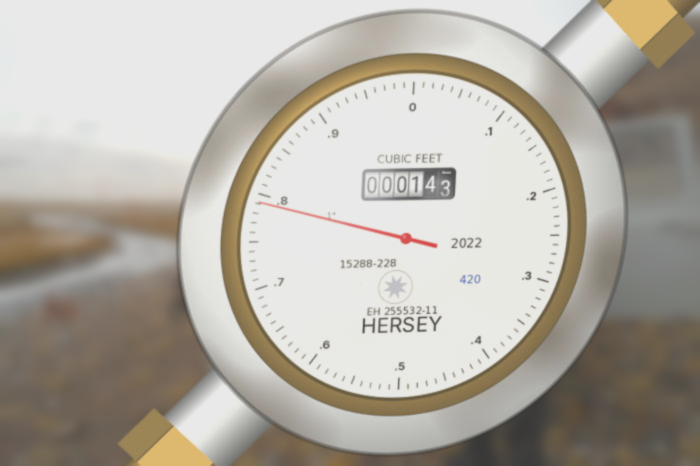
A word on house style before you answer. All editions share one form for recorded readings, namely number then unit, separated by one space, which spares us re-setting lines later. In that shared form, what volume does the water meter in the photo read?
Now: 142.79 ft³
